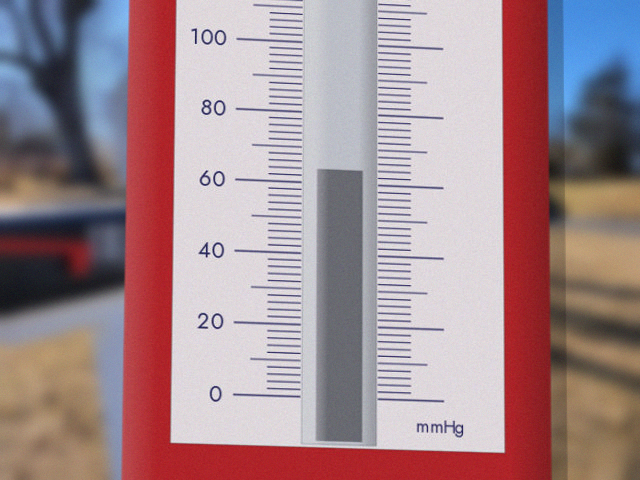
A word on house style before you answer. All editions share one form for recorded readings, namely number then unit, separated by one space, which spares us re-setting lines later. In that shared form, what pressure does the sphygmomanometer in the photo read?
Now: 64 mmHg
